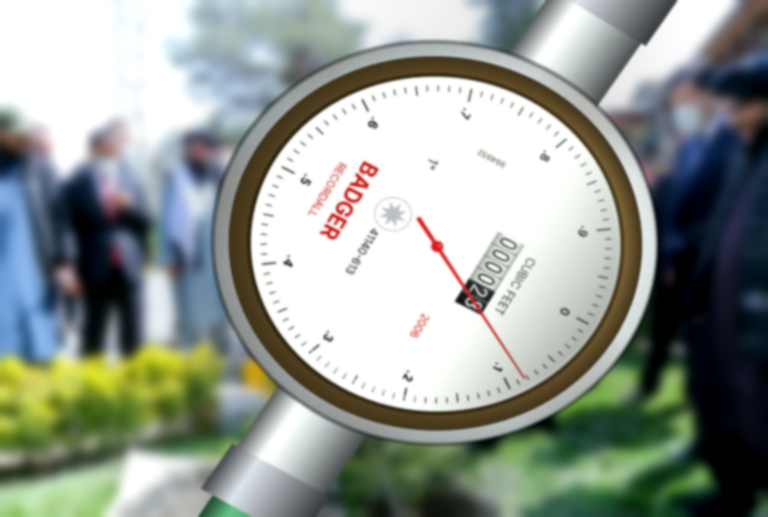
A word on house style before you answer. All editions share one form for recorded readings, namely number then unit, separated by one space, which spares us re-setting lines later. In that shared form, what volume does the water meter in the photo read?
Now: 28.08 ft³
